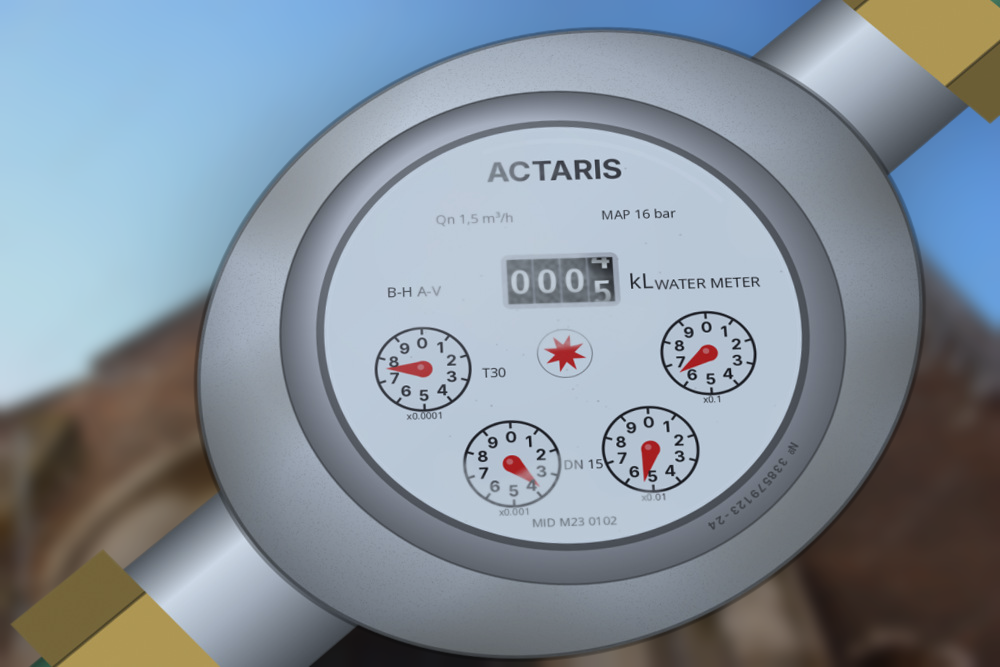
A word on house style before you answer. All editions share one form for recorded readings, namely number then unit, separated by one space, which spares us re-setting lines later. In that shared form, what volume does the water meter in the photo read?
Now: 4.6537 kL
